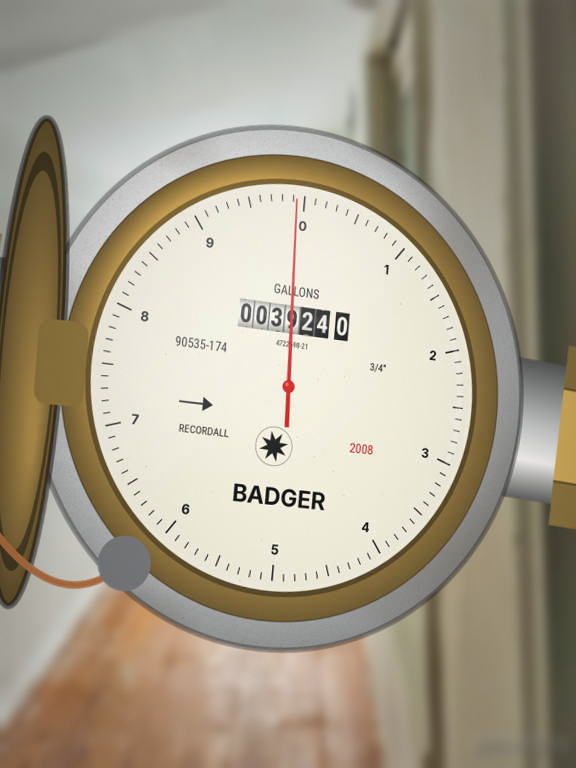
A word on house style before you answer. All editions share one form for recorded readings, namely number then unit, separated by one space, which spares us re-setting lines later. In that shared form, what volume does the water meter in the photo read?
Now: 39239.9 gal
